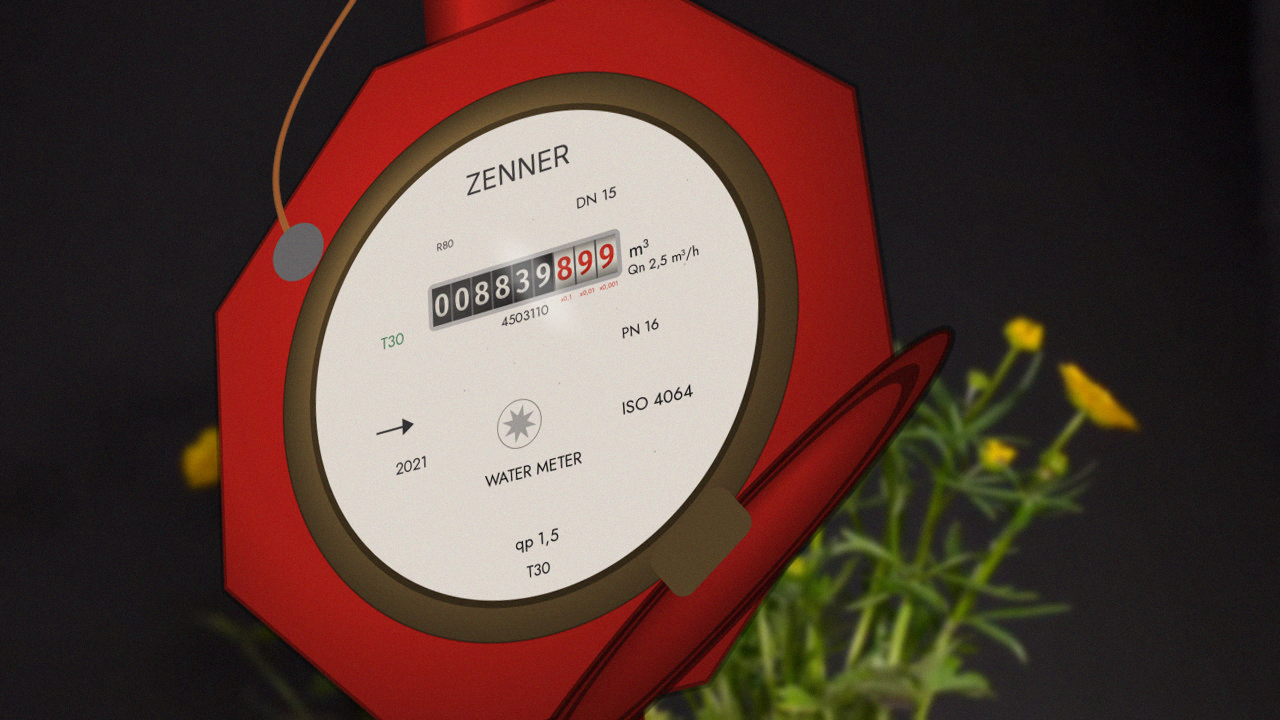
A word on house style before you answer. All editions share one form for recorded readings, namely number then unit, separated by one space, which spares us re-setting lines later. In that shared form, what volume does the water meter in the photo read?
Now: 8839.899 m³
